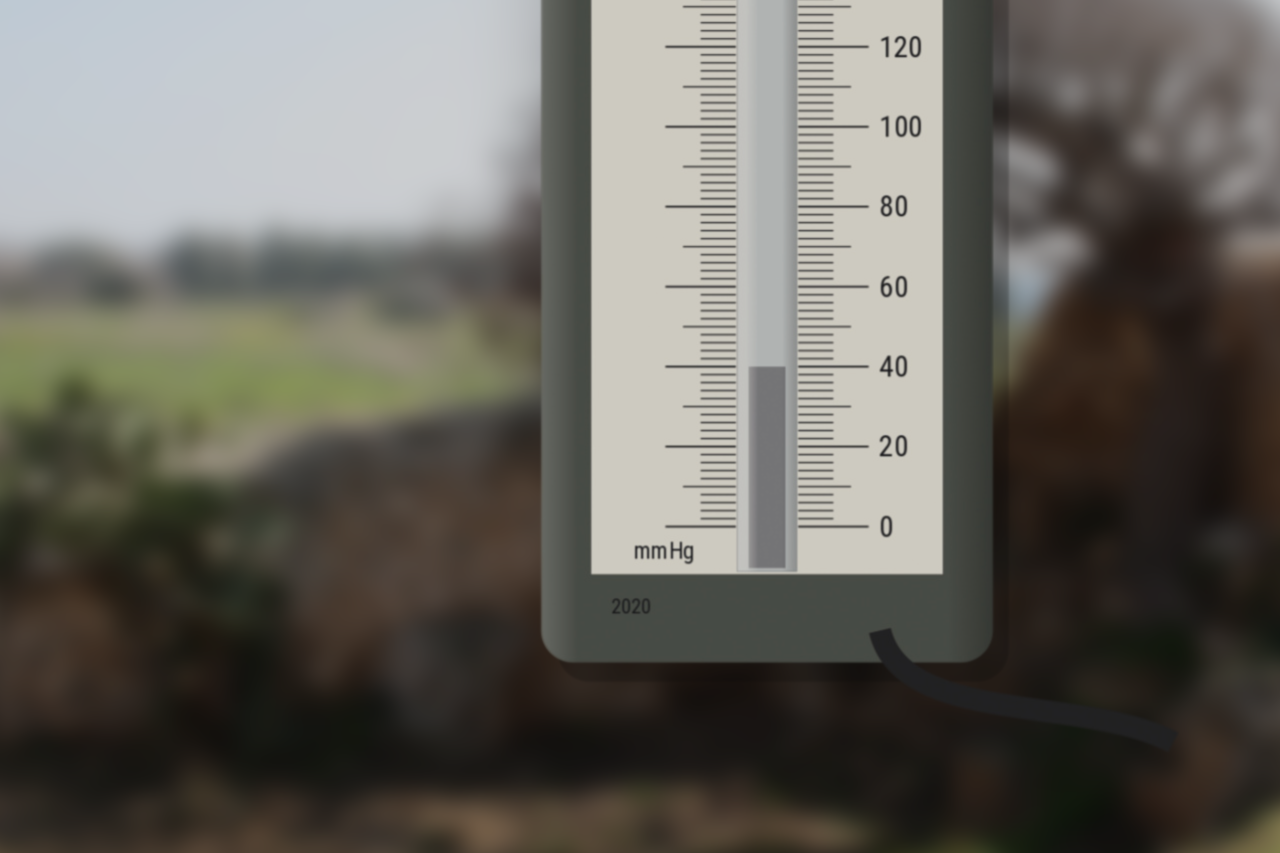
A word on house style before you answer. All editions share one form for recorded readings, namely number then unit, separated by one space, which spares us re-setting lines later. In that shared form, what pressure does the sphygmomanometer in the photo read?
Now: 40 mmHg
